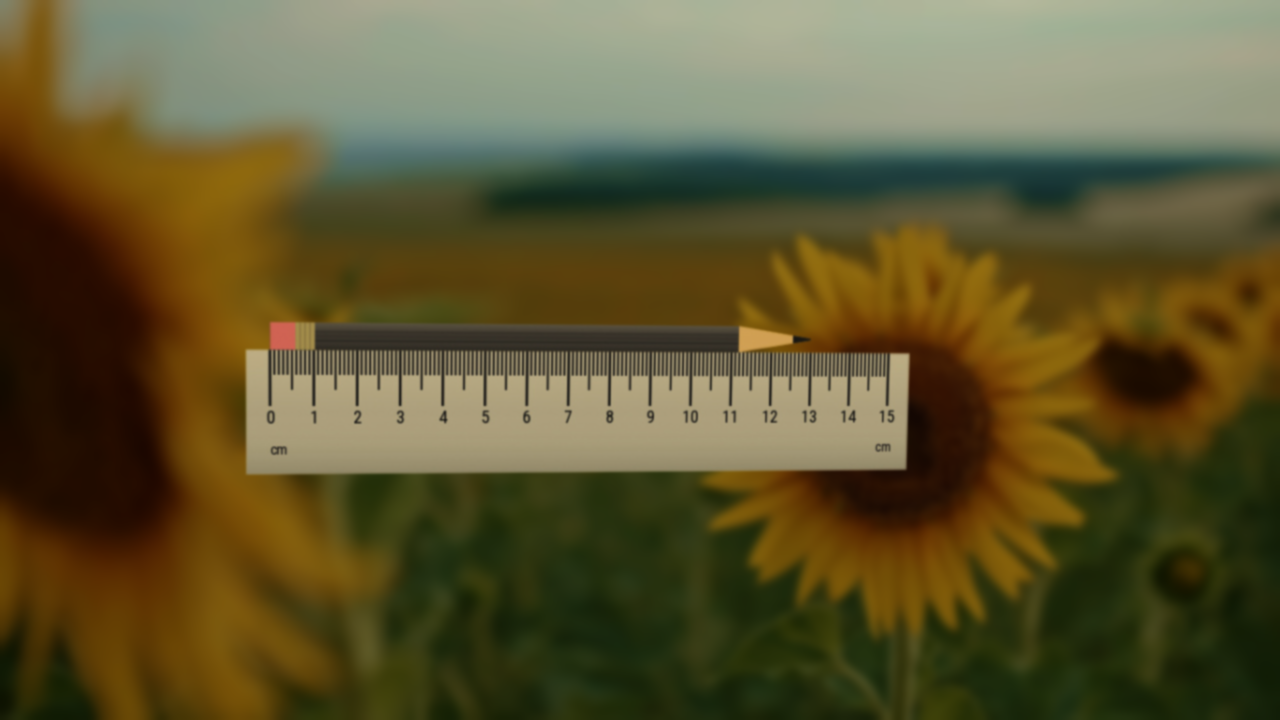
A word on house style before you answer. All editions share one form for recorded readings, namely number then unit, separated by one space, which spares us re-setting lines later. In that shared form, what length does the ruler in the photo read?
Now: 13 cm
